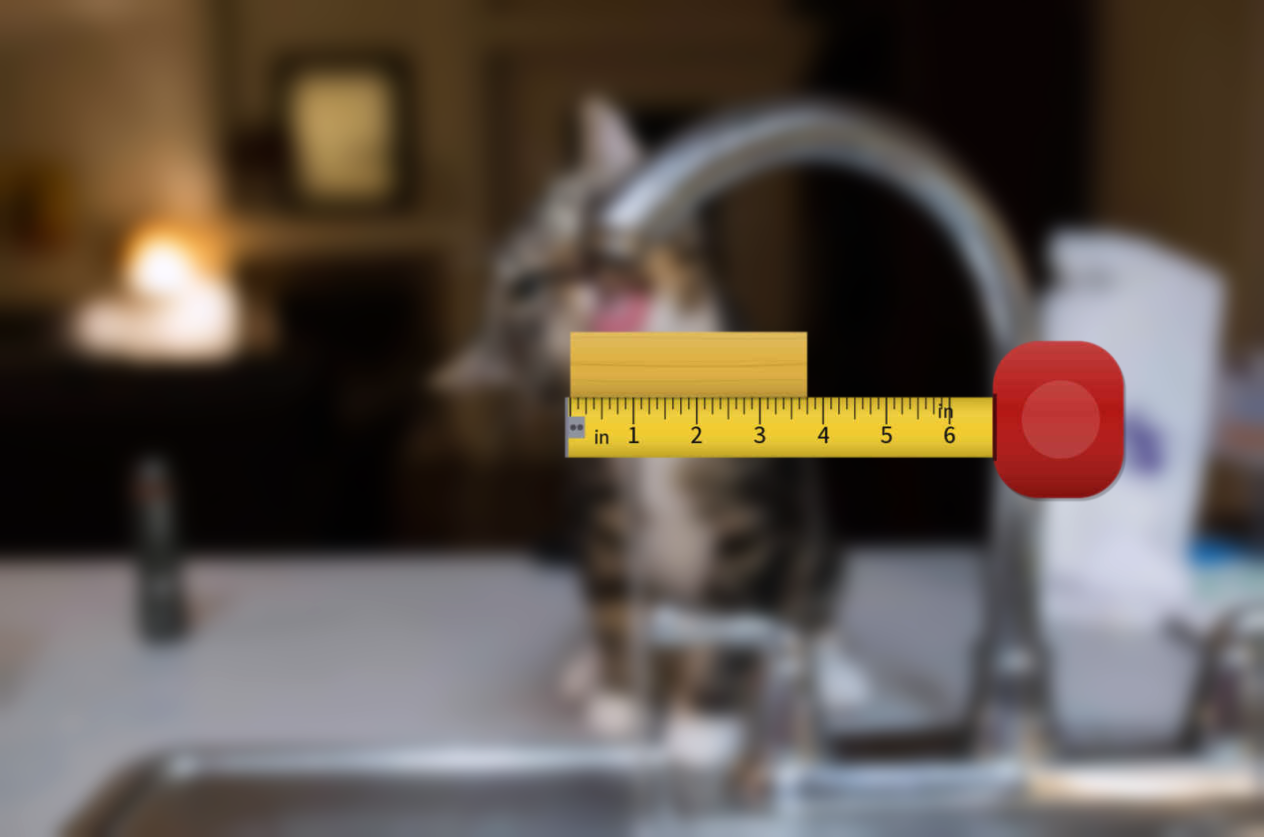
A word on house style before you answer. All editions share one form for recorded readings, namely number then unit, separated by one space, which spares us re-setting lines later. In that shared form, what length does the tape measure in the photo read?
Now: 3.75 in
